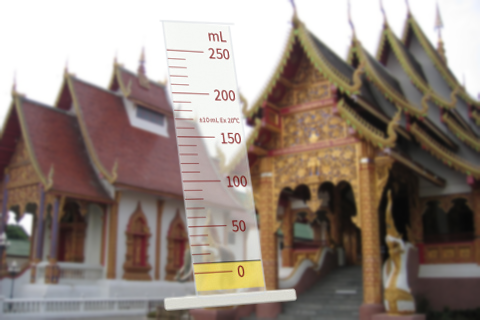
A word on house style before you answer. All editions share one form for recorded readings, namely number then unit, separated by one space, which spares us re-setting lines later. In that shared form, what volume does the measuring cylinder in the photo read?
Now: 10 mL
